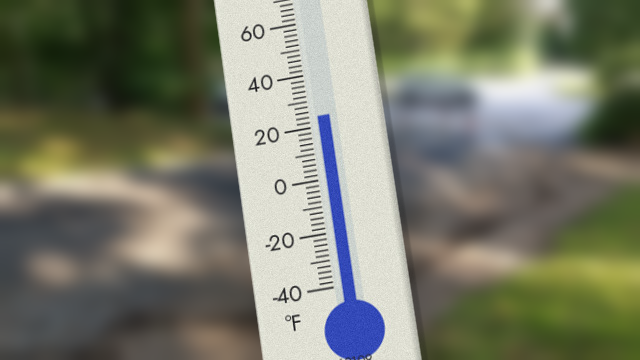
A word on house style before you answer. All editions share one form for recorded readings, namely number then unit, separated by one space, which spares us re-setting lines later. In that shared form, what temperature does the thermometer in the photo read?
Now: 24 °F
